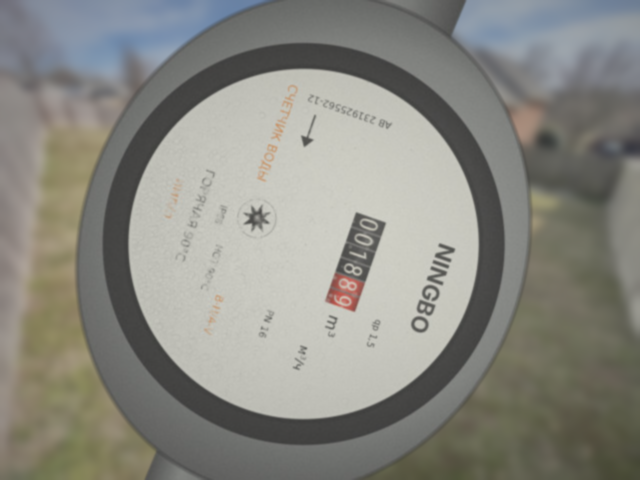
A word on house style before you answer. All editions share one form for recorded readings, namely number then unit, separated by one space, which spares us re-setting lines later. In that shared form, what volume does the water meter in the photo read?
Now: 18.89 m³
